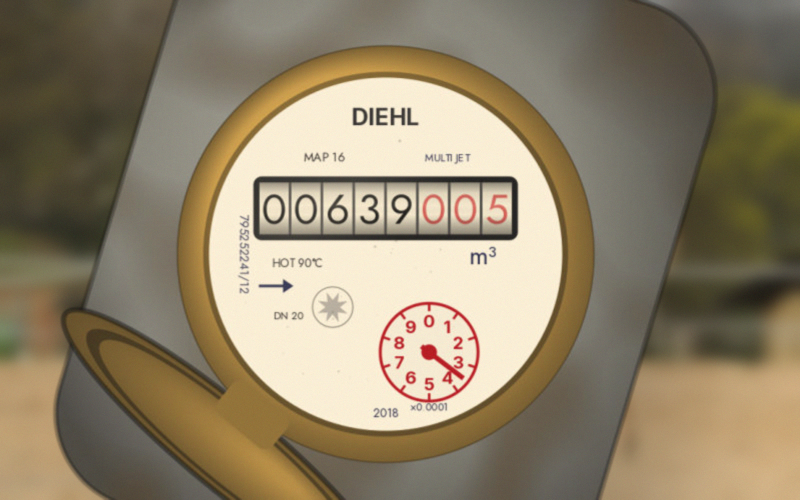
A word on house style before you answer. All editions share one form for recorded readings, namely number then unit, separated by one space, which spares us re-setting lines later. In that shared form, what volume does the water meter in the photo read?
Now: 639.0053 m³
